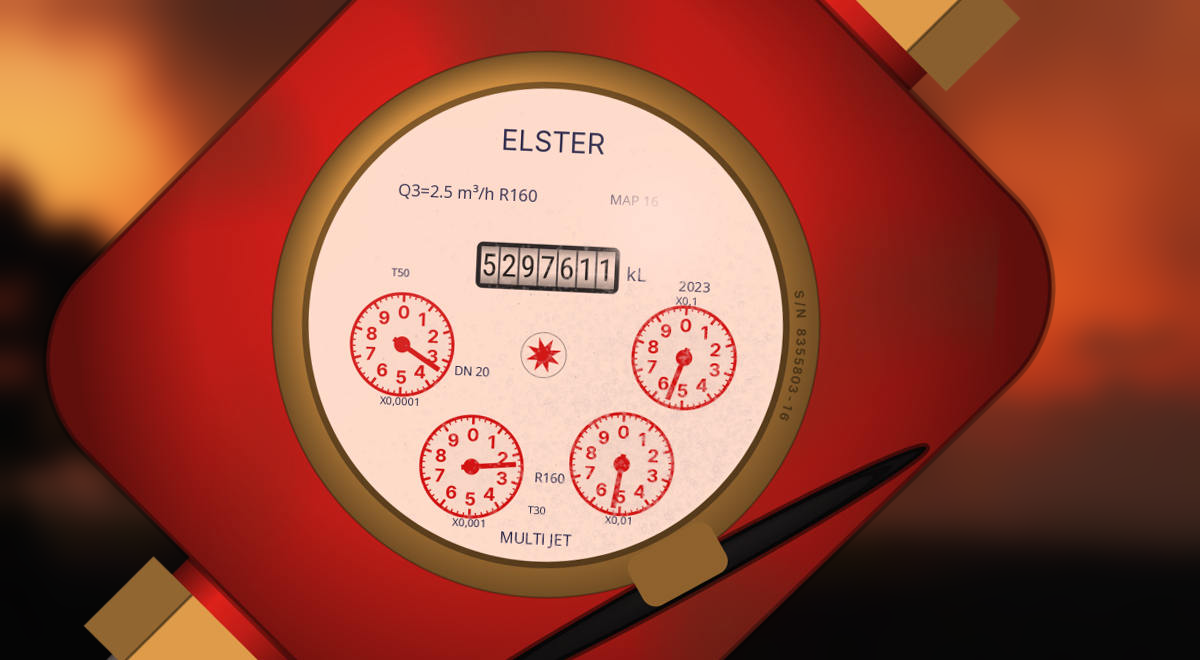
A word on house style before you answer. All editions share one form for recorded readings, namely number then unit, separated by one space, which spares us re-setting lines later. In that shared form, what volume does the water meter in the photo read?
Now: 5297611.5523 kL
